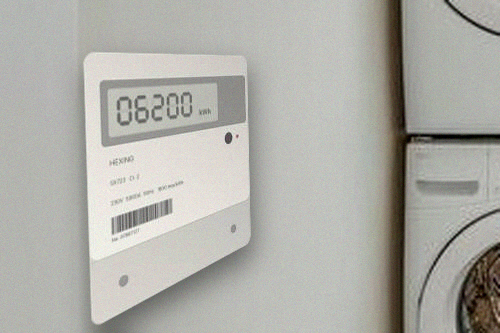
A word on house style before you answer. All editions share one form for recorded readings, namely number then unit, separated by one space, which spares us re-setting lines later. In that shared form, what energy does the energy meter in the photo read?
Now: 6200 kWh
